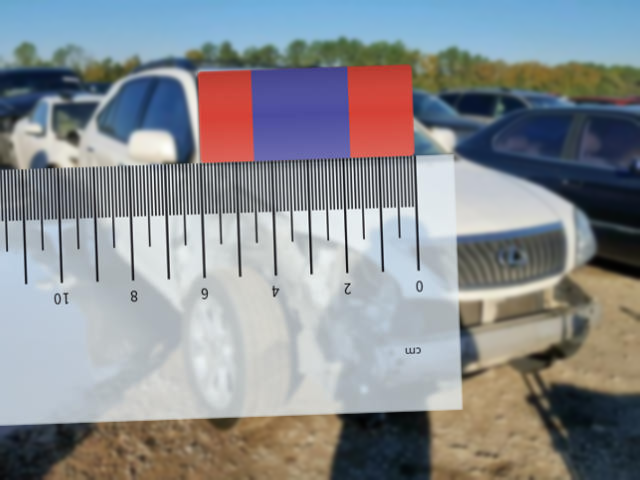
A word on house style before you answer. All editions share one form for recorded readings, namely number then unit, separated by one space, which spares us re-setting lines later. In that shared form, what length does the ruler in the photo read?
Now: 6 cm
